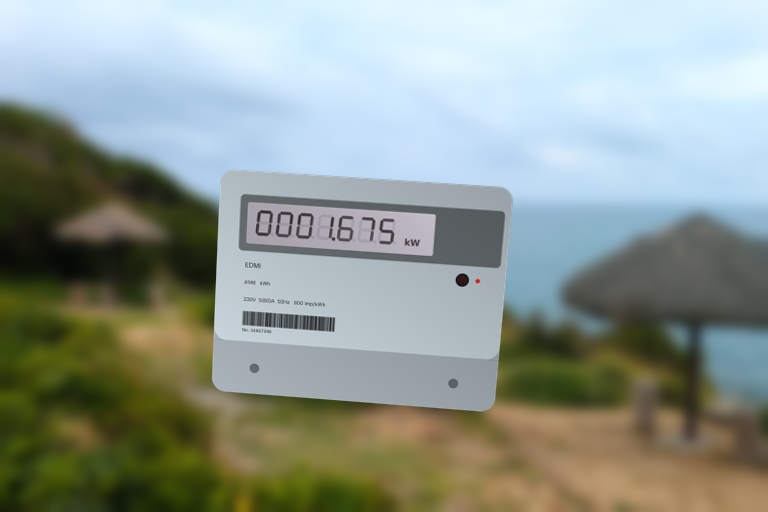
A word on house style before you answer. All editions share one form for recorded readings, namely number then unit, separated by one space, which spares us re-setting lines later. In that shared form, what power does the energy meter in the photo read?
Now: 1.675 kW
